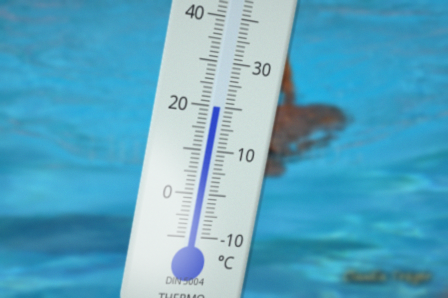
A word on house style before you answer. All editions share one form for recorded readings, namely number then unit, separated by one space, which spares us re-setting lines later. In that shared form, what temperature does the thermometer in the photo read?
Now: 20 °C
